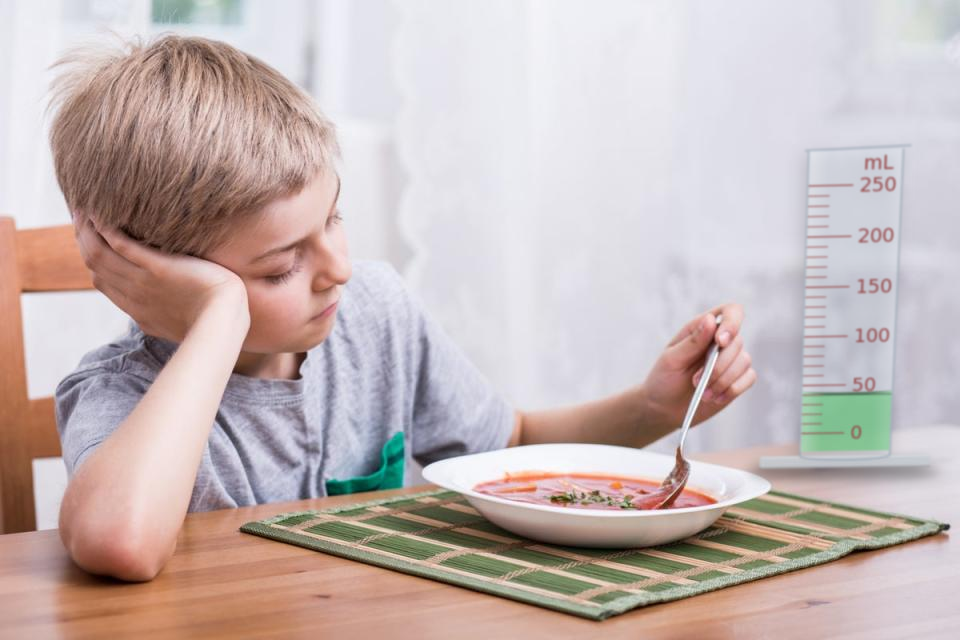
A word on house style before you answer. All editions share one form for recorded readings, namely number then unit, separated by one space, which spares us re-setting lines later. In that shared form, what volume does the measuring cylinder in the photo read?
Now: 40 mL
